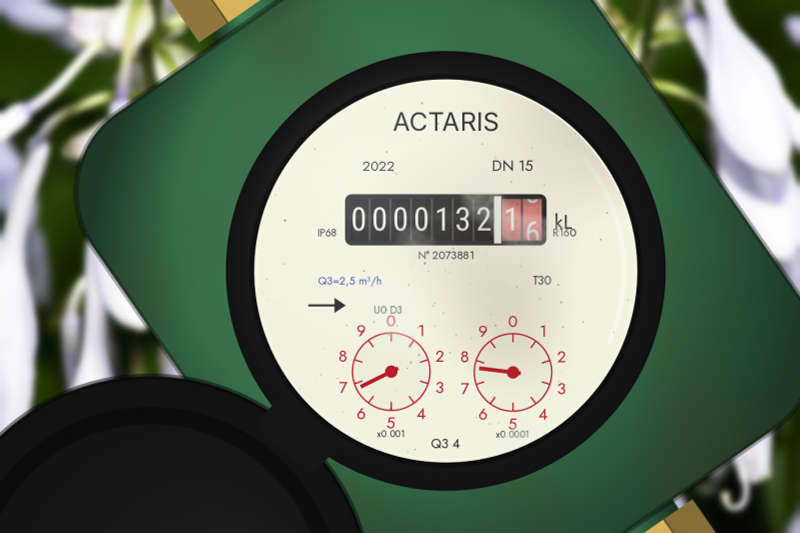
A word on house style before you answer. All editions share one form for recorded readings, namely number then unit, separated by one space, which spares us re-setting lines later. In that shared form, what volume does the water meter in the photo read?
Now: 132.1567 kL
